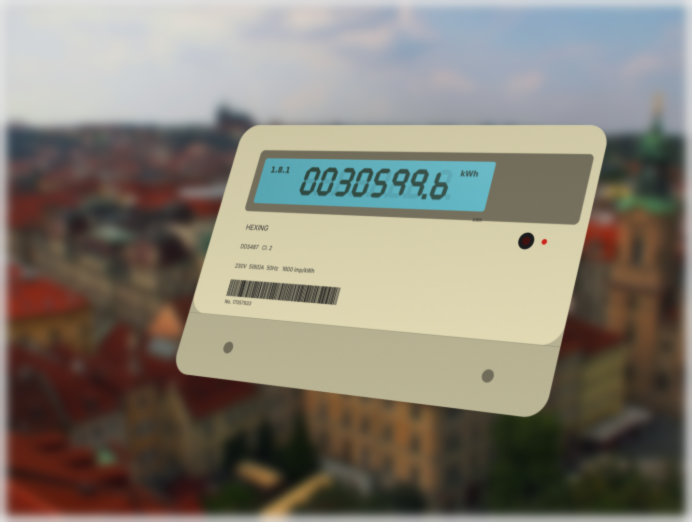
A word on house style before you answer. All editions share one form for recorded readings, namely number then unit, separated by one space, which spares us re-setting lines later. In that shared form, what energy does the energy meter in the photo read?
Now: 30599.6 kWh
